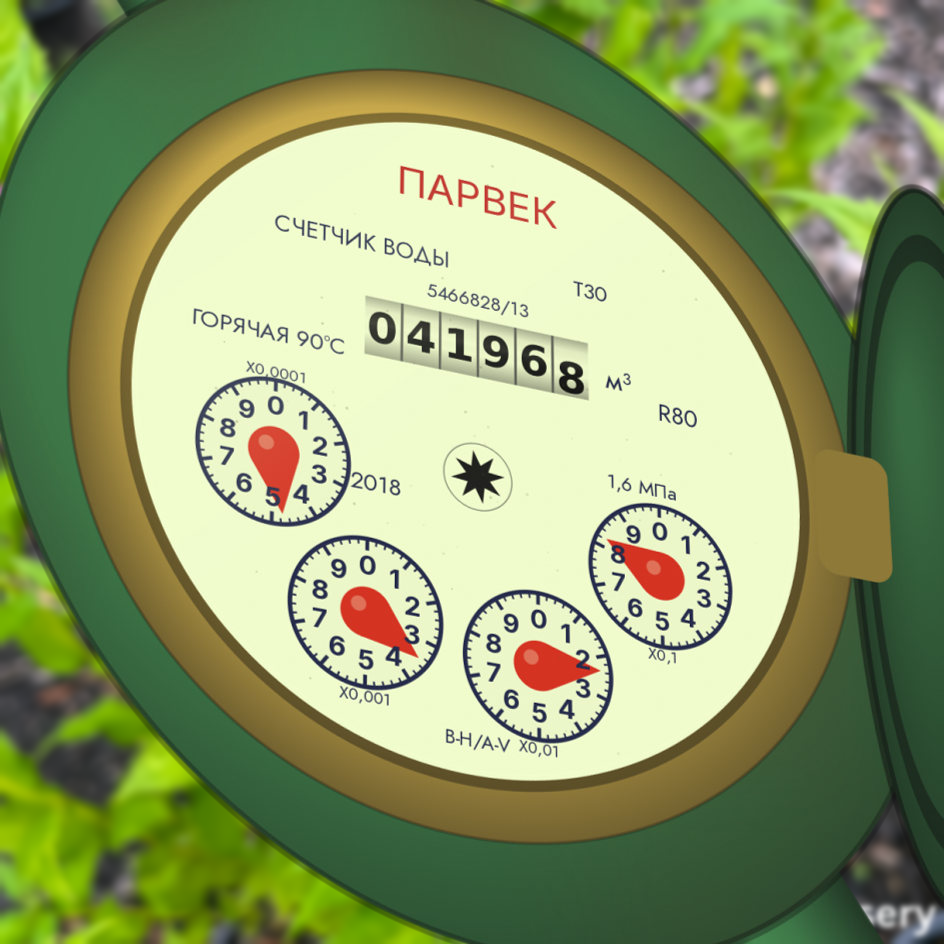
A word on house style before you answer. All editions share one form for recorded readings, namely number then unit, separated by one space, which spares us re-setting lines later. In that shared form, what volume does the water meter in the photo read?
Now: 41967.8234 m³
